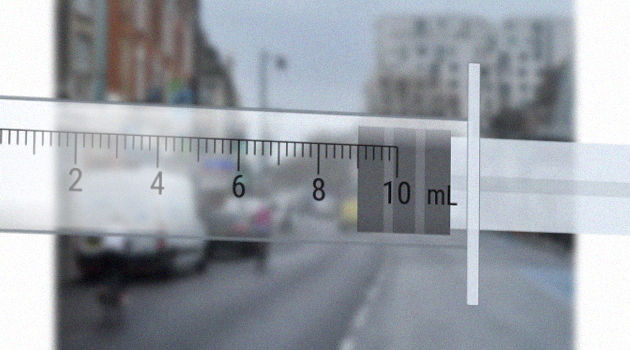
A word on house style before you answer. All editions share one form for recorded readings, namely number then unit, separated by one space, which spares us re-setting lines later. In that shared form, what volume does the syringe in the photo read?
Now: 9 mL
